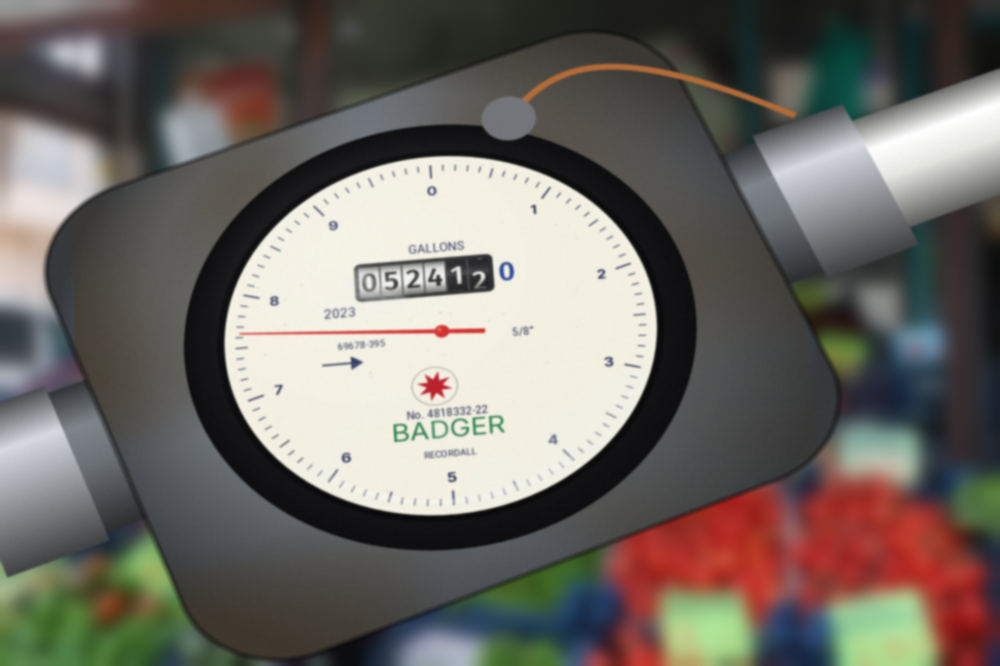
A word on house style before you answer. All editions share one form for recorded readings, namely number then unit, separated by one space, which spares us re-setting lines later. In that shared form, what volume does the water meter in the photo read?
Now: 524117.6 gal
